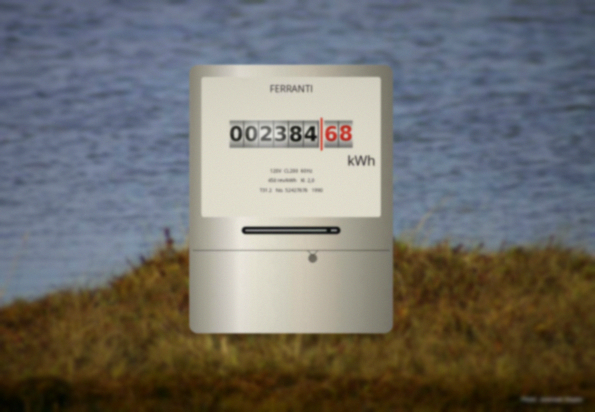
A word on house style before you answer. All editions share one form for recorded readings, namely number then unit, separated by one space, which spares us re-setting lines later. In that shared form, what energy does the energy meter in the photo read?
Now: 2384.68 kWh
